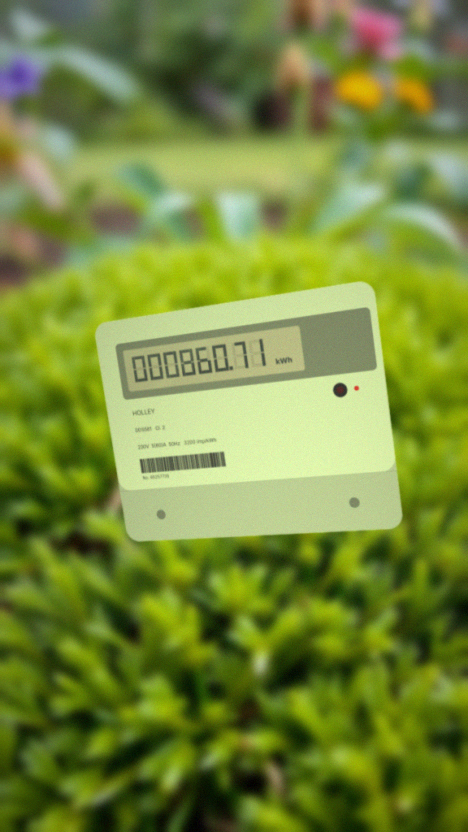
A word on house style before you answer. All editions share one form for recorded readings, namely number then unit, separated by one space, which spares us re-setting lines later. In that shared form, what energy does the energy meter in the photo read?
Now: 860.71 kWh
